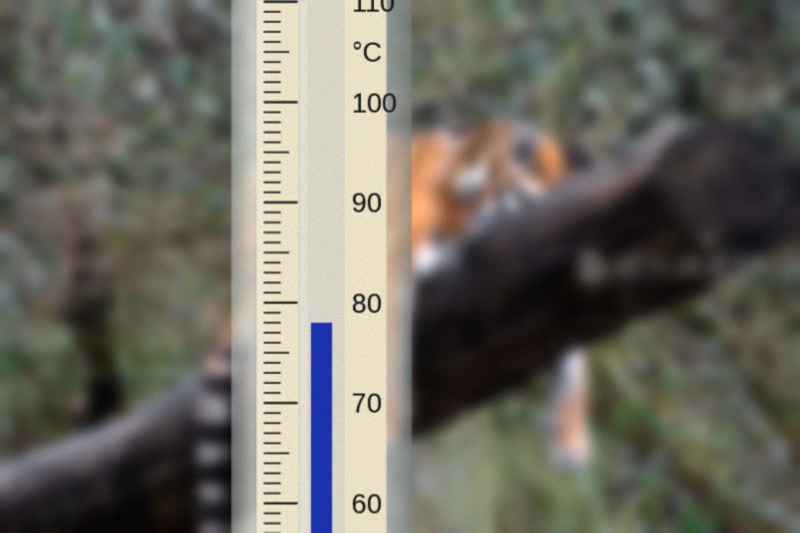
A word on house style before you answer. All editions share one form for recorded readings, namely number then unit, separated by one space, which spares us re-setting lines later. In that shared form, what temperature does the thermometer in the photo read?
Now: 78 °C
